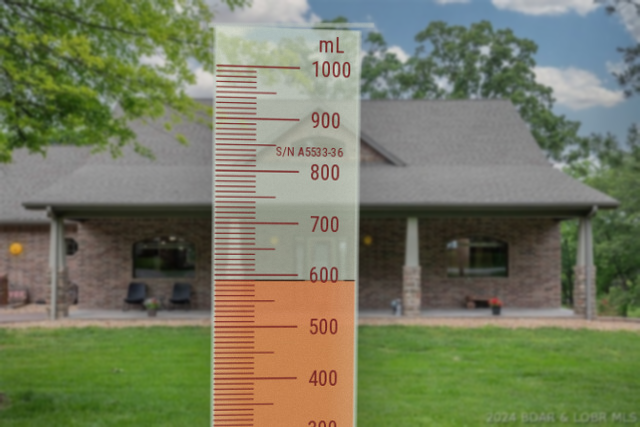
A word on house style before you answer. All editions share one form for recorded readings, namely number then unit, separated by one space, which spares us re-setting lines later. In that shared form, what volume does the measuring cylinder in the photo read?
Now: 590 mL
